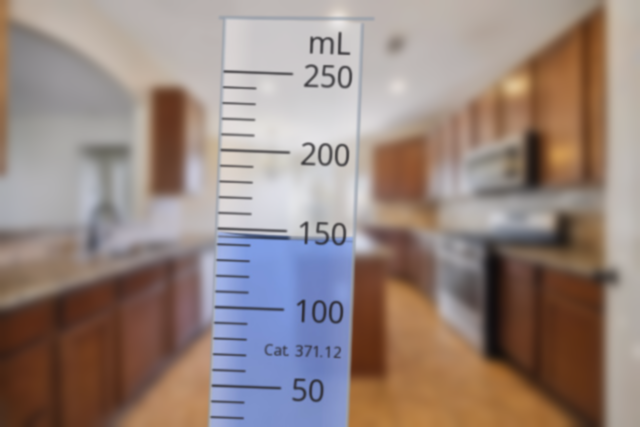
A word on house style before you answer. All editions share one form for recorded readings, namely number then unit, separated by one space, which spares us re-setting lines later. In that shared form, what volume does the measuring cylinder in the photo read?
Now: 145 mL
